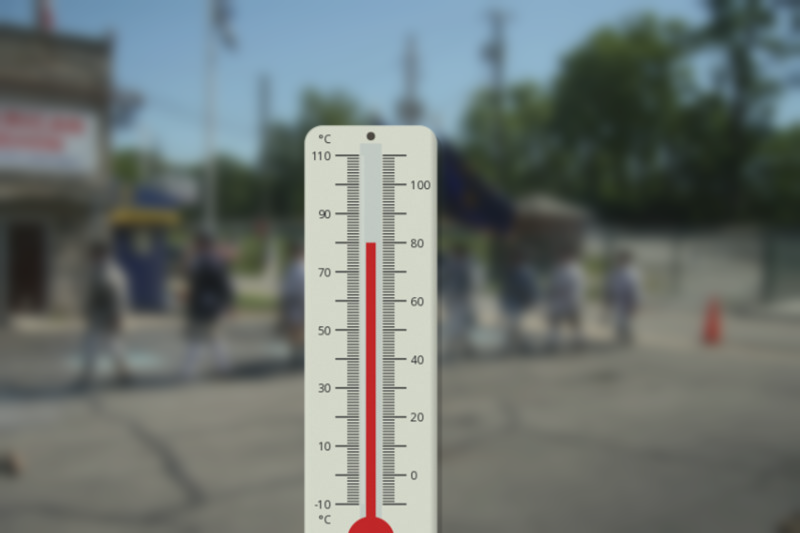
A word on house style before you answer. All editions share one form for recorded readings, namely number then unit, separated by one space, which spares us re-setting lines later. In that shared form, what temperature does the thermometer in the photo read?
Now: 80 °C
